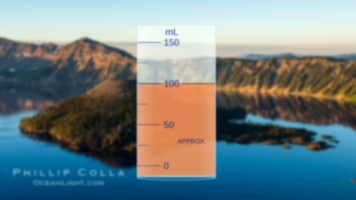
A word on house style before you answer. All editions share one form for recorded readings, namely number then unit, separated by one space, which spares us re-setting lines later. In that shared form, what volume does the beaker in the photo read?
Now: 100 mL
